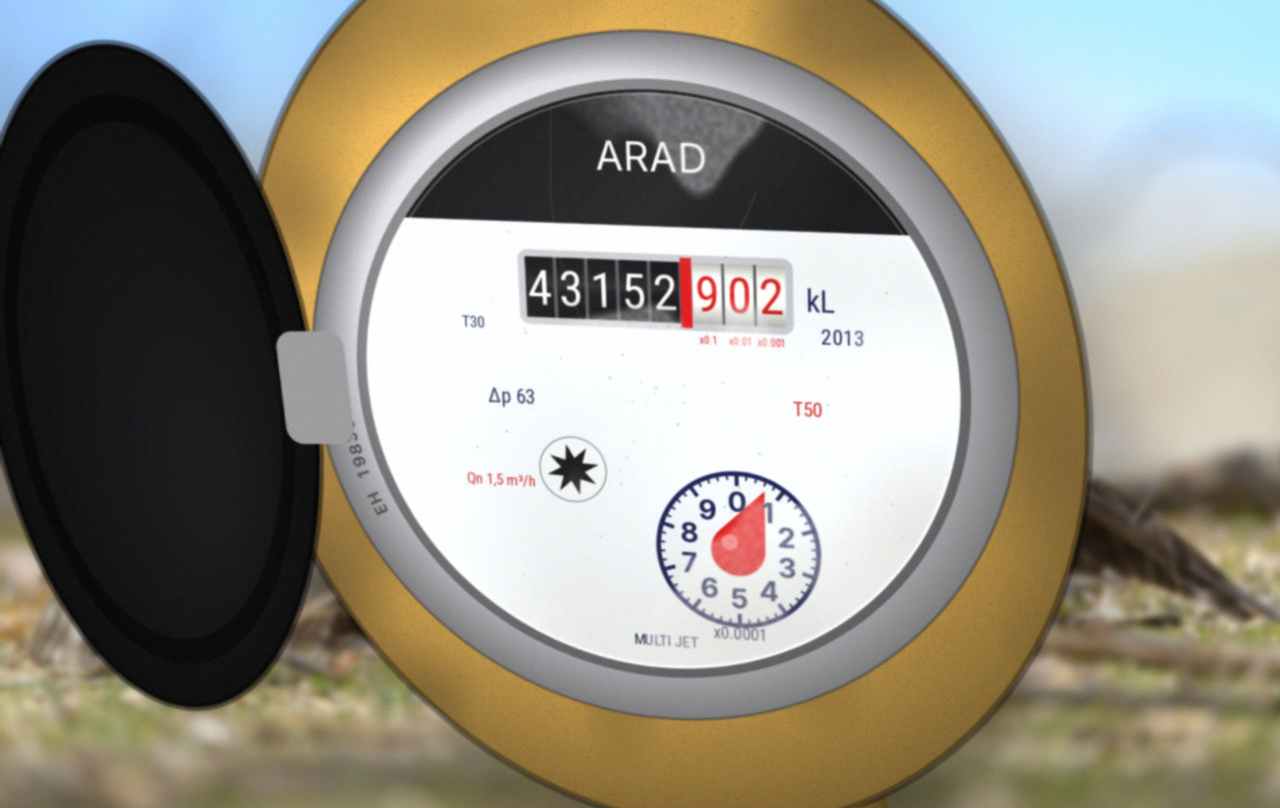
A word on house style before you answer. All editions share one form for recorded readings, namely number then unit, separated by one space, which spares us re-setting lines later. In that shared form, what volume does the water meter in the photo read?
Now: 43152.9020 kL
